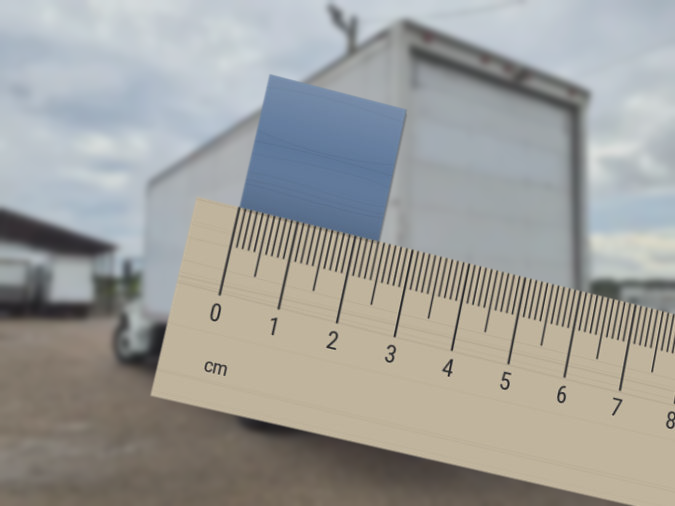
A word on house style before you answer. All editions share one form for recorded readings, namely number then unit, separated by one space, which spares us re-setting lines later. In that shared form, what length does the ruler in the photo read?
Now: 2.4 cm
